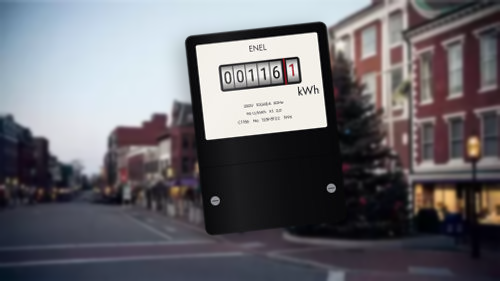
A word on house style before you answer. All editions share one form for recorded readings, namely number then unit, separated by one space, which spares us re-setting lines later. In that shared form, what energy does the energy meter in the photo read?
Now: 116.1 kWh
